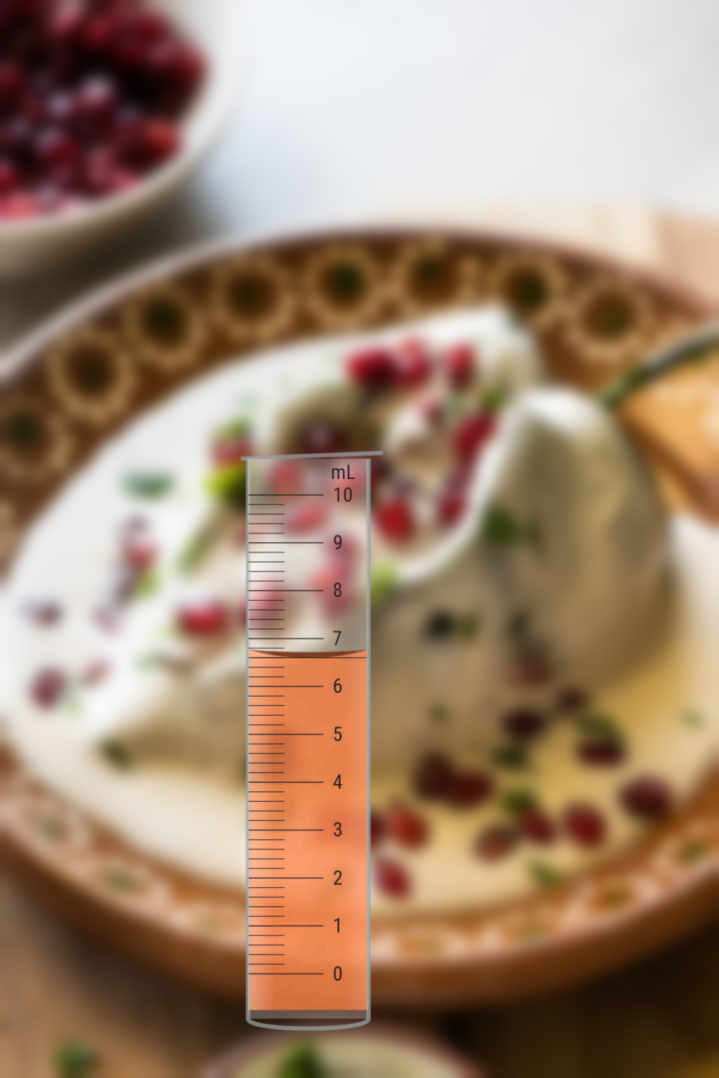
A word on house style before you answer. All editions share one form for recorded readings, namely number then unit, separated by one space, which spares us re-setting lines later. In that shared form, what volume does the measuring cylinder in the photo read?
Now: 6.6 mL
